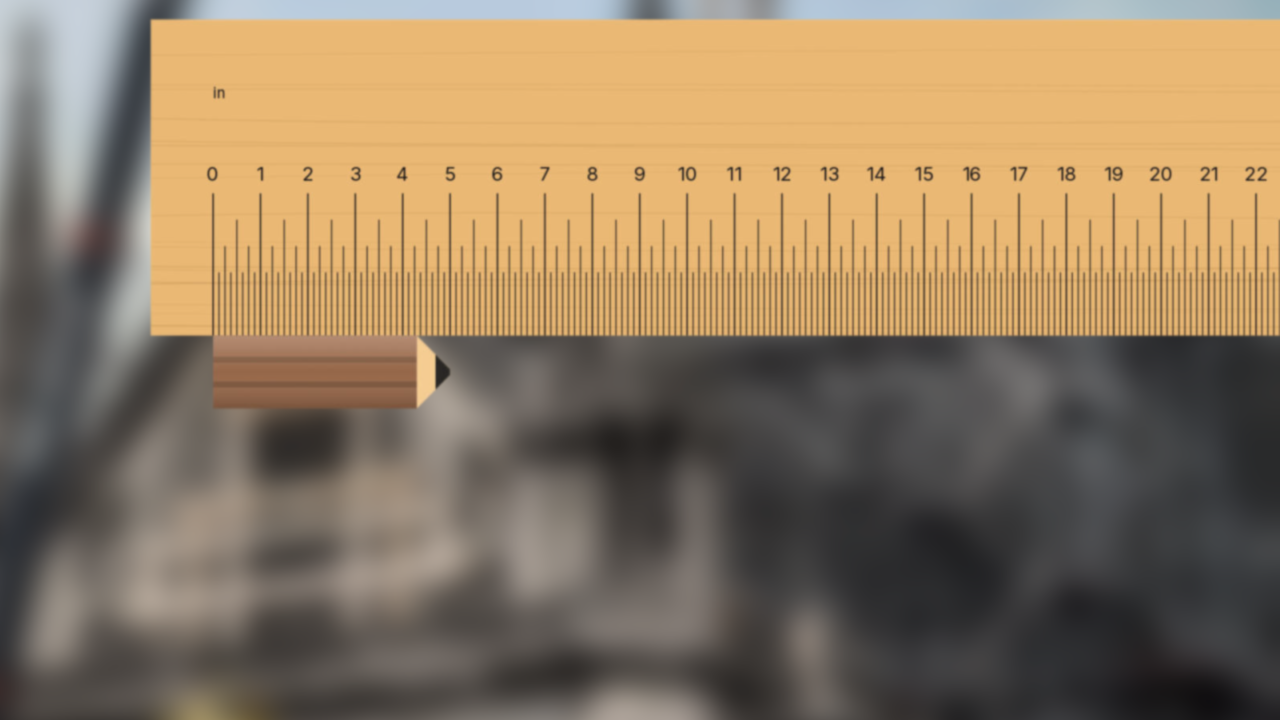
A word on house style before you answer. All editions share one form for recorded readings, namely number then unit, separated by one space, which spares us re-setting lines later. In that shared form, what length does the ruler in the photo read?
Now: 5 in
